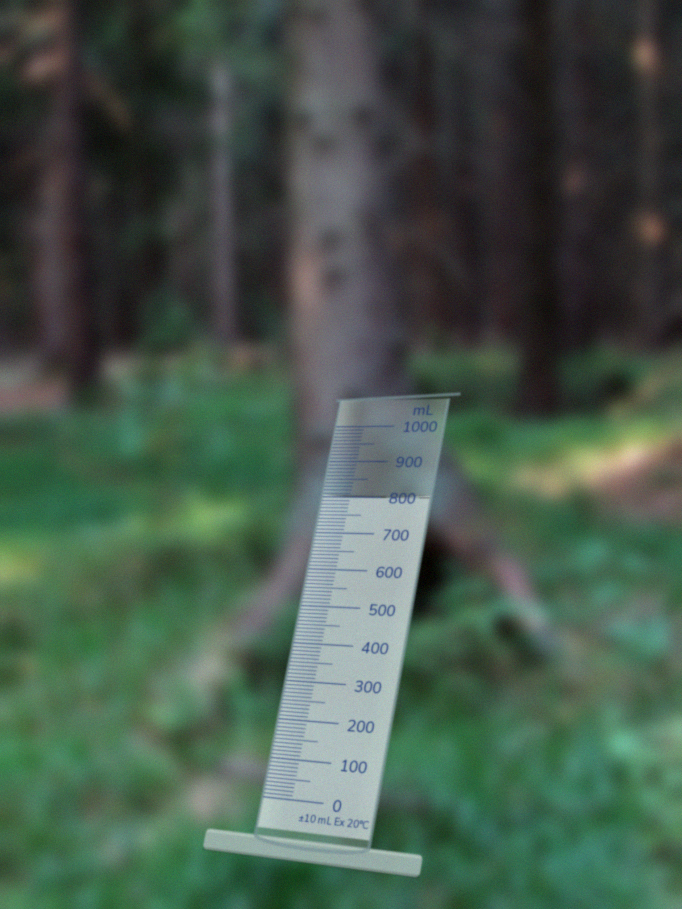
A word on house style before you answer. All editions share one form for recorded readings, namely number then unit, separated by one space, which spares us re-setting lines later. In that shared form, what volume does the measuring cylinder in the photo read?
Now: 800 mL
